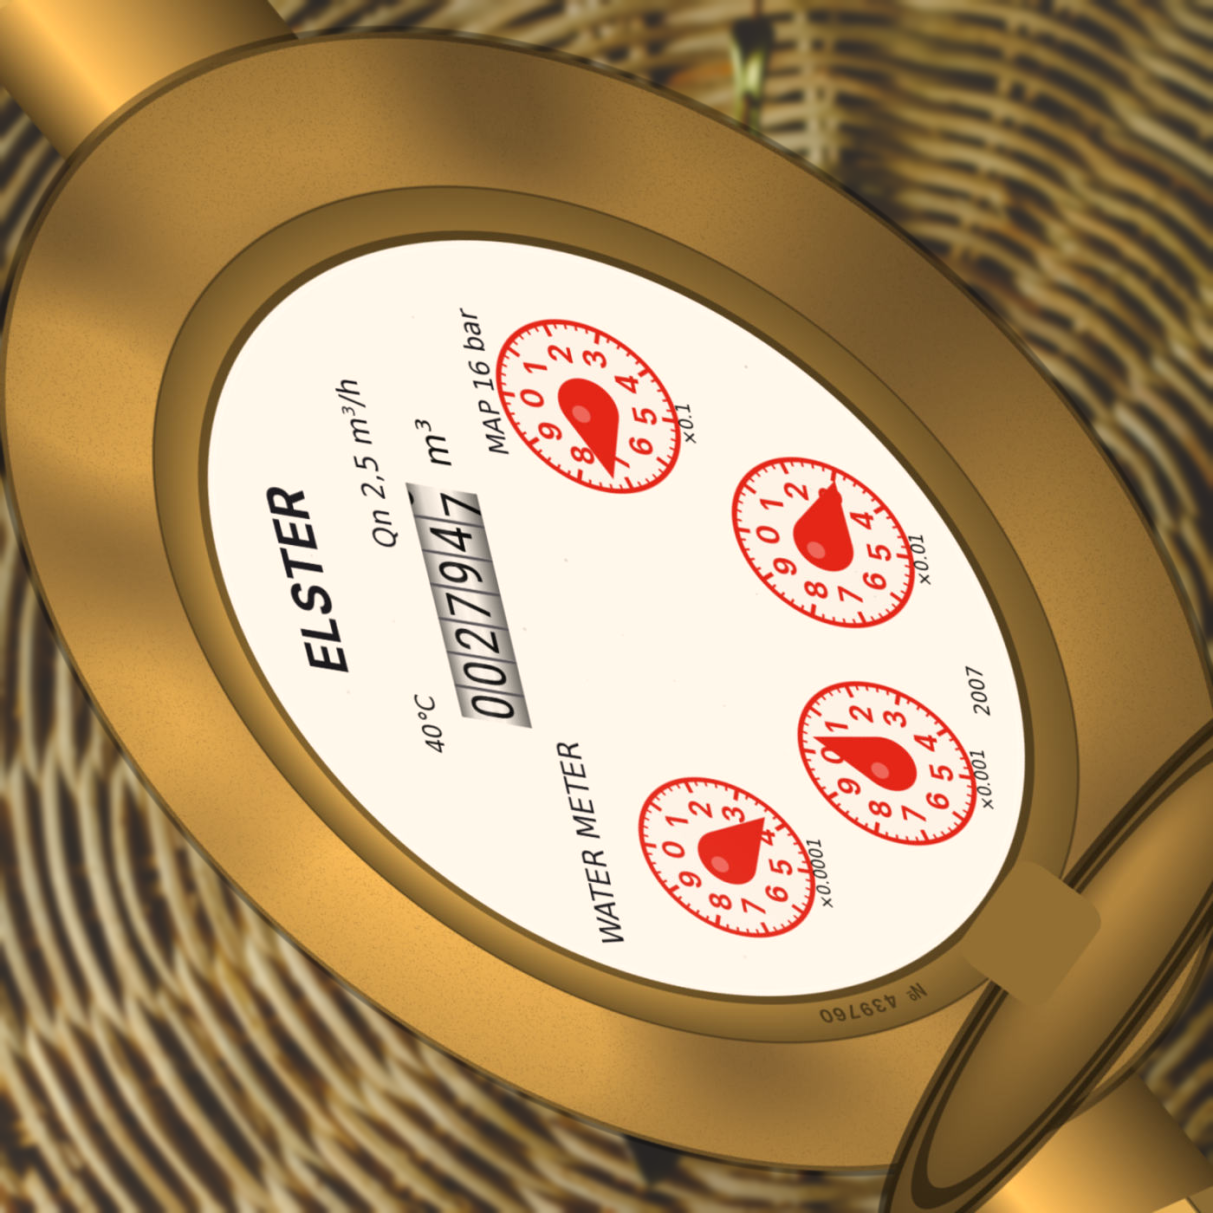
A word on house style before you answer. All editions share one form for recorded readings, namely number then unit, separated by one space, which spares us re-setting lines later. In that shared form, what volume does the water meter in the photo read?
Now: 27946.7303 m³
